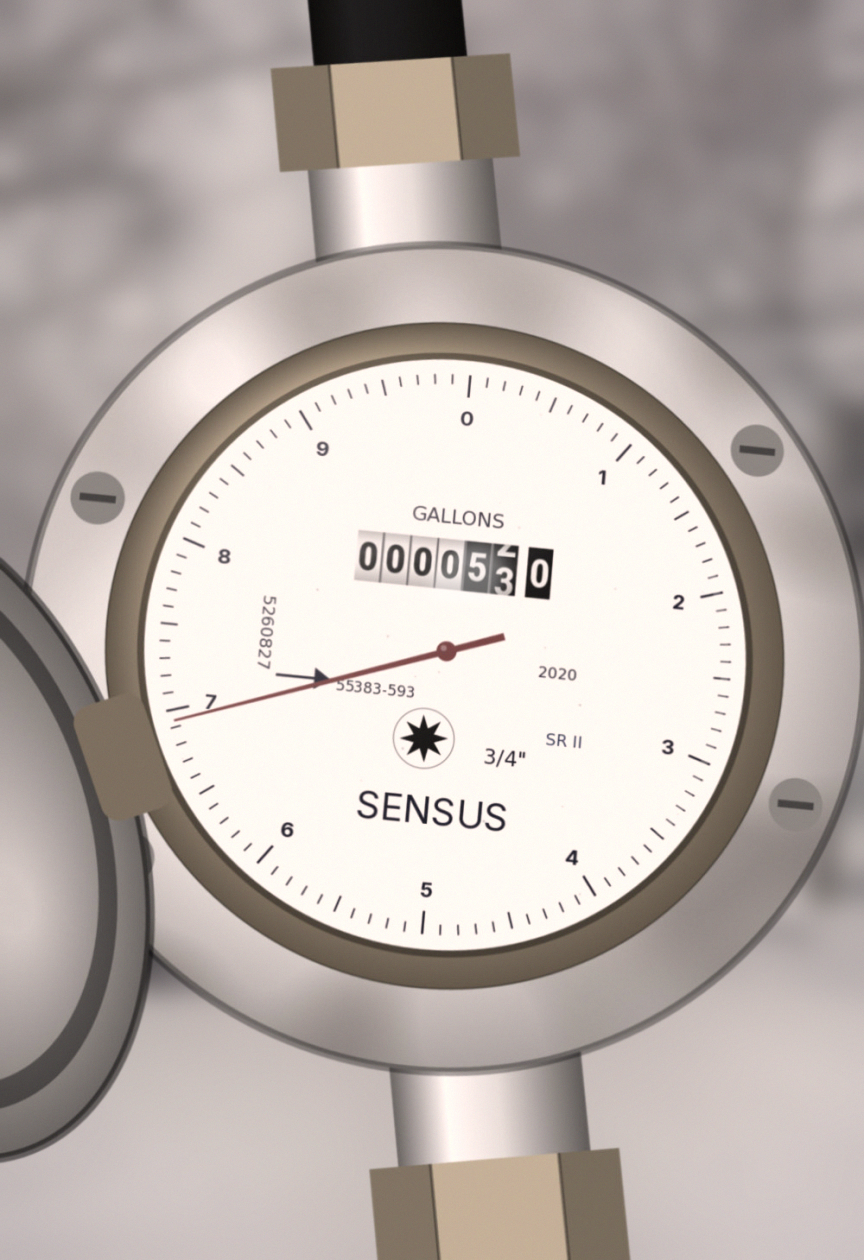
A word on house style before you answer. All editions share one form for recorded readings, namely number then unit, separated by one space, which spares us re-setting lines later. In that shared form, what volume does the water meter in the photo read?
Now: 526.9 gal
